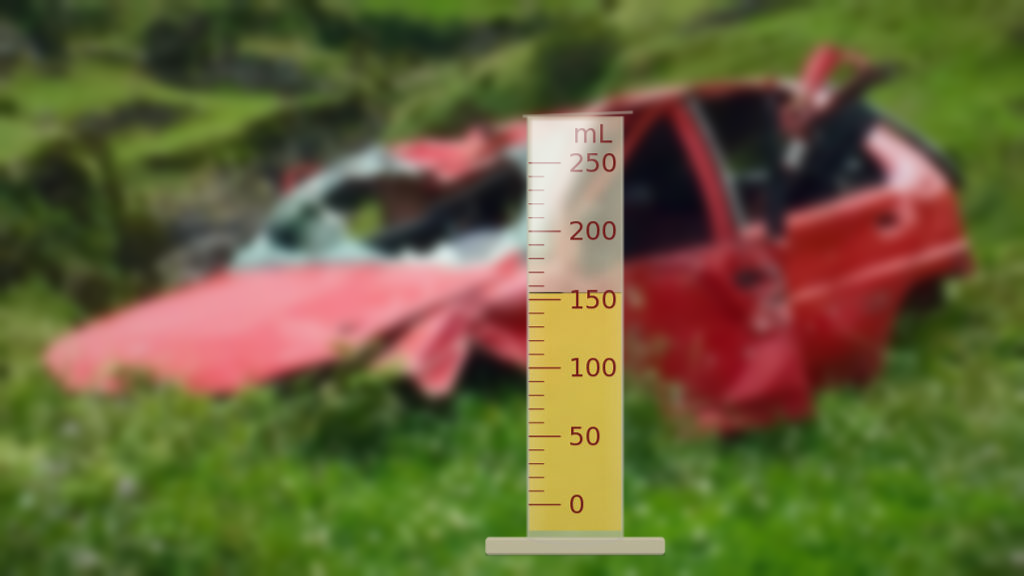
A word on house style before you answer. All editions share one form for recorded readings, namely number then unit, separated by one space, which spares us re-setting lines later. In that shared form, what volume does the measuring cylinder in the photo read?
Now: 155 mL
